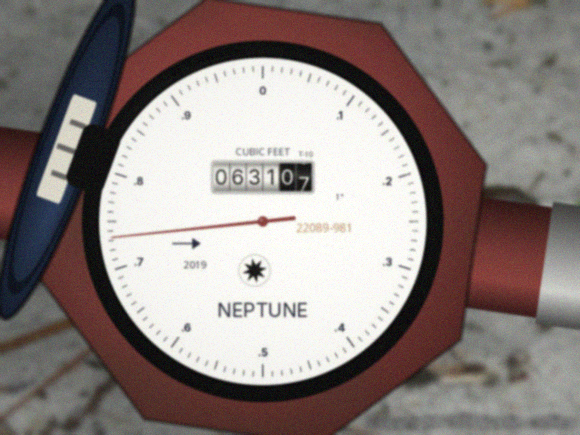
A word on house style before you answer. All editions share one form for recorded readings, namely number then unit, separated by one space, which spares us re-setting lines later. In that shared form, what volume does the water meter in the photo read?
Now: 63106.73 ft³
